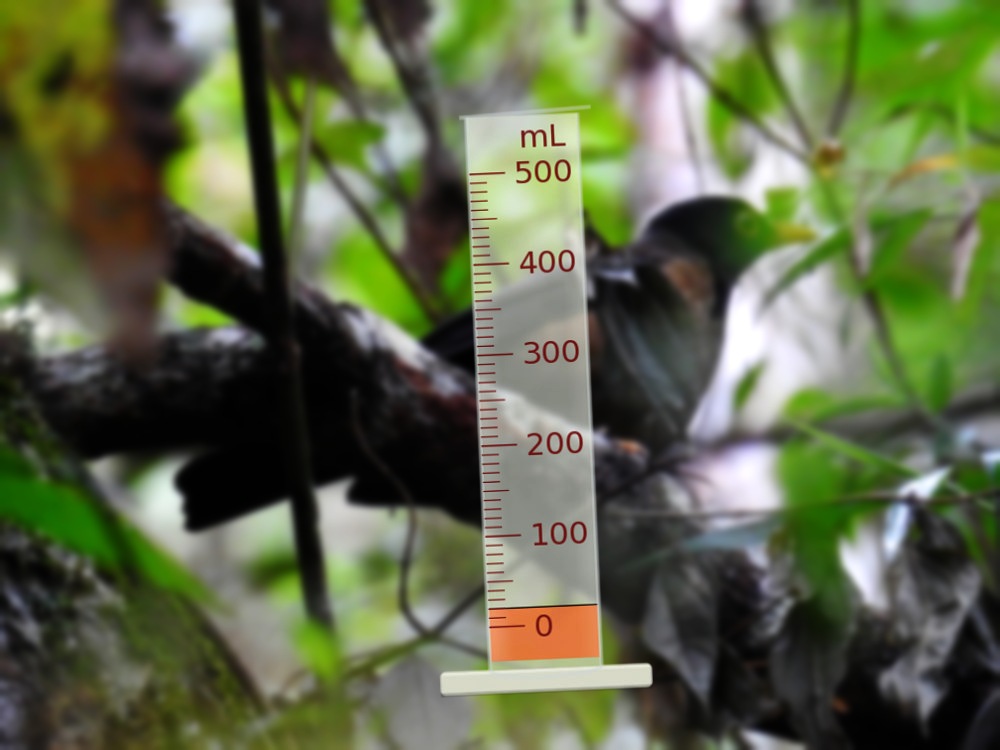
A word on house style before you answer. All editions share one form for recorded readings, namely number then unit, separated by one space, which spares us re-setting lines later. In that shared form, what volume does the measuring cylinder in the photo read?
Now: 20 mL
